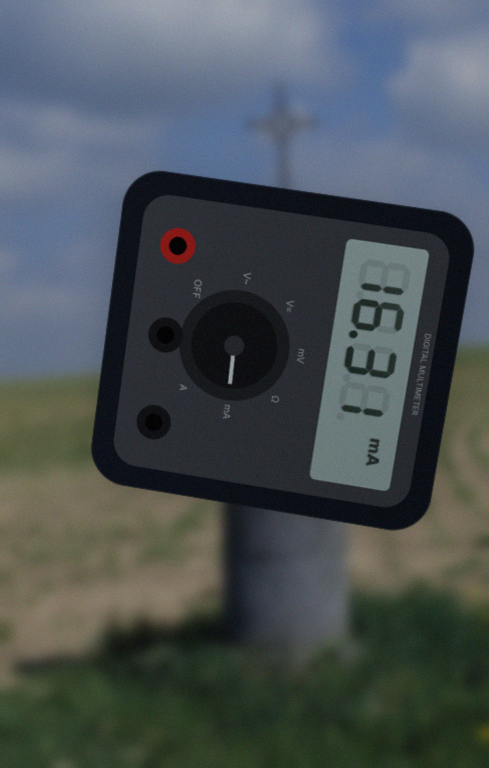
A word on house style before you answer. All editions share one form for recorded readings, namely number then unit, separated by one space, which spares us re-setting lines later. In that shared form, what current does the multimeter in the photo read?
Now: 16.31 mA
